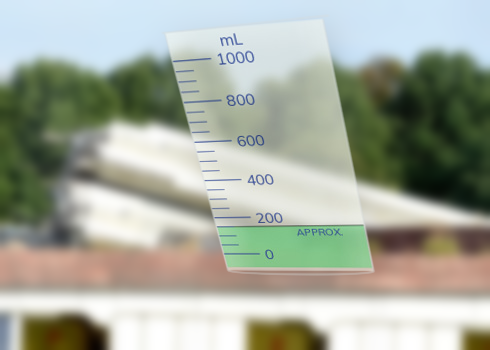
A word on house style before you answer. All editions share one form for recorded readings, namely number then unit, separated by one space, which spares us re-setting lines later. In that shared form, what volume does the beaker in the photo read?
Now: 150 mL
